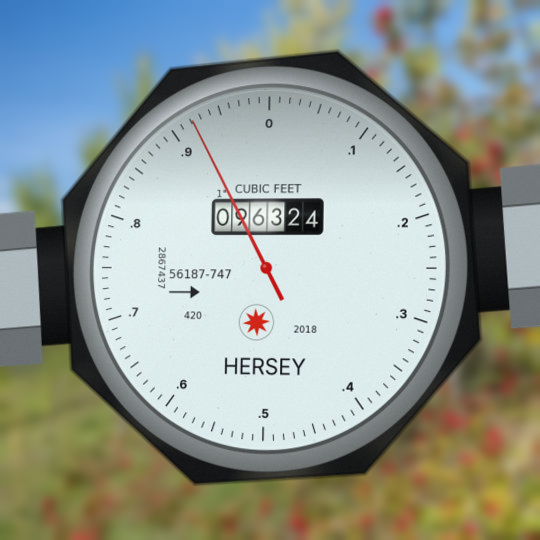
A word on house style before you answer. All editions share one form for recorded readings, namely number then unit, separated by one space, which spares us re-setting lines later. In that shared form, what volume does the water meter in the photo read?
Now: 96323.92 ft³
